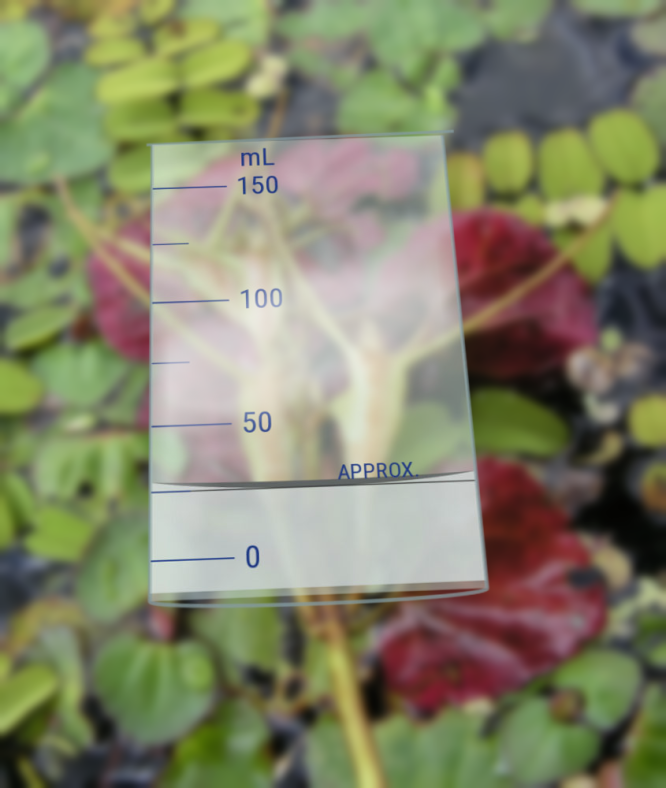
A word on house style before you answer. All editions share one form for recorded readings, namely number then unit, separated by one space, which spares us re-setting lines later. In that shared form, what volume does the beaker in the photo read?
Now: 25 mL
